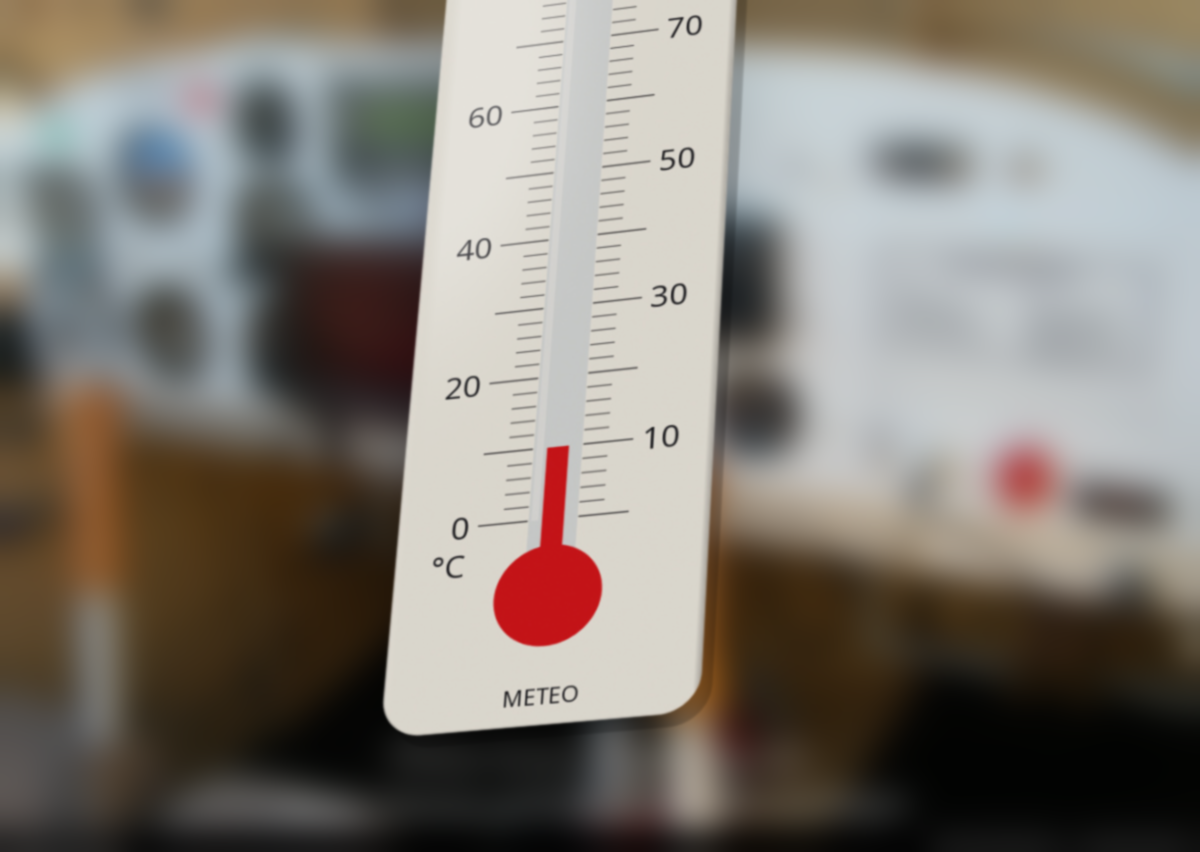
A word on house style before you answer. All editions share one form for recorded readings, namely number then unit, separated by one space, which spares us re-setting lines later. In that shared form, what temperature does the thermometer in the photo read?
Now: 10 °C
